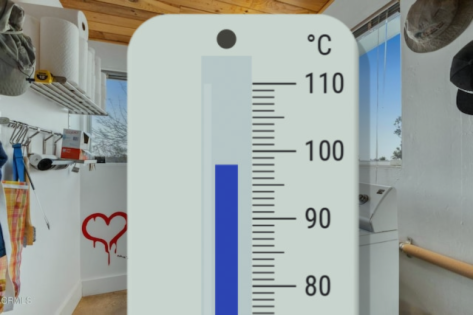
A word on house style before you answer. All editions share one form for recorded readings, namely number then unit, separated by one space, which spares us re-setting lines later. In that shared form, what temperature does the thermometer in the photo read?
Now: 98 °C
